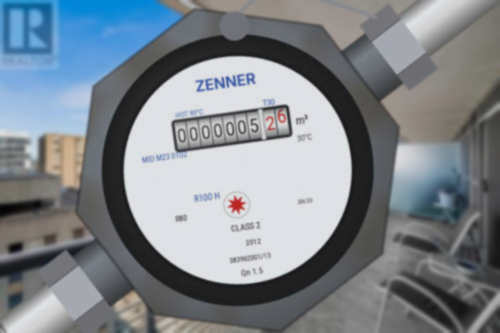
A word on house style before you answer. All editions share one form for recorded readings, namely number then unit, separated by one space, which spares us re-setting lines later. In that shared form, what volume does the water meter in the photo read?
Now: 5.26 m³
